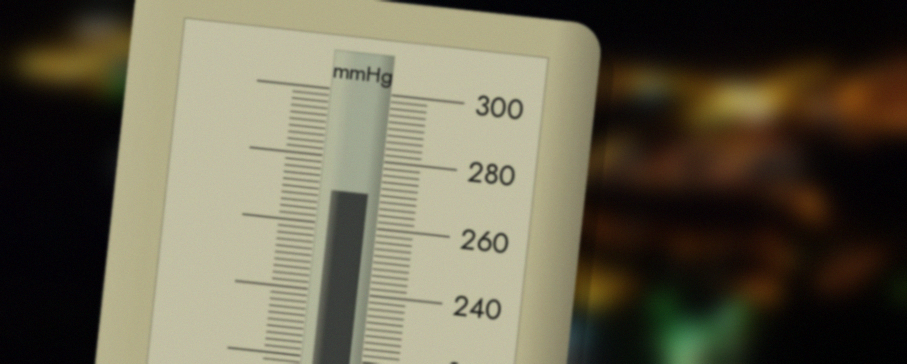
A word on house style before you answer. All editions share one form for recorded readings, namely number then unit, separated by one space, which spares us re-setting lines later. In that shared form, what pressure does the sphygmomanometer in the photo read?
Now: 270 mmHg
